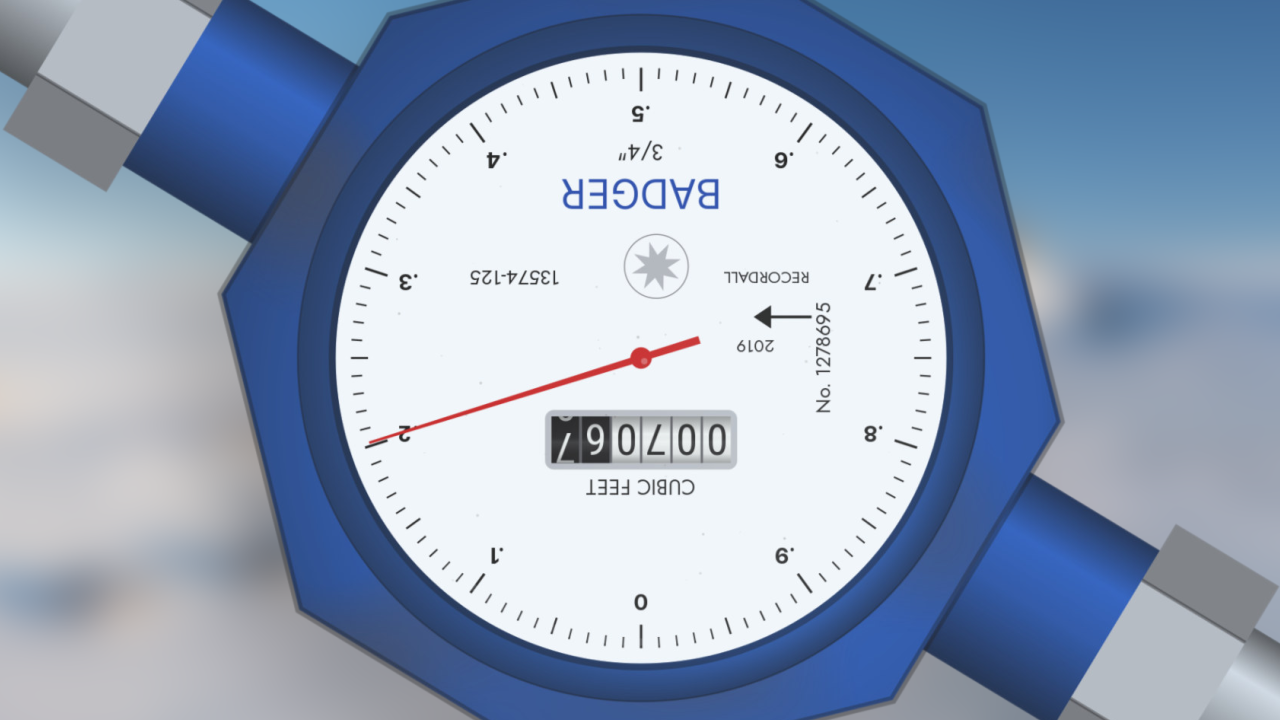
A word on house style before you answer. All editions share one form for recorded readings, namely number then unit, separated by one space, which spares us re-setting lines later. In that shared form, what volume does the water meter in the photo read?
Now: 7067.20 ft³
